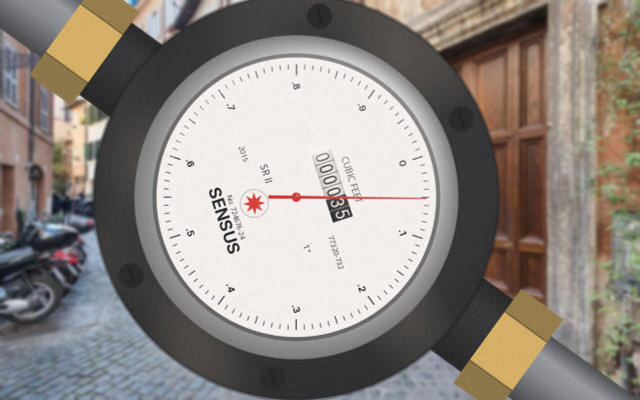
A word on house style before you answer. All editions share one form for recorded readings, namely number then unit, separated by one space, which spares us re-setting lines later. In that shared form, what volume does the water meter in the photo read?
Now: 35.05 ft³
